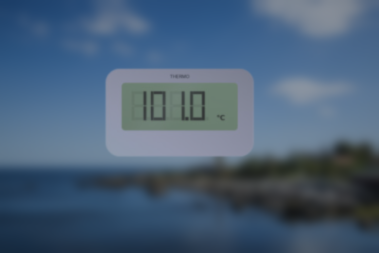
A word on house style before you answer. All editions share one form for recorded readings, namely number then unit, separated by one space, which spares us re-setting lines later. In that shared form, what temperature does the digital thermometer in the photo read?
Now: 101.0 °C
